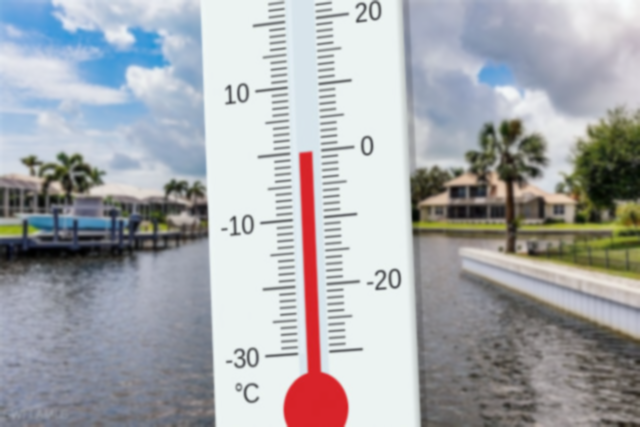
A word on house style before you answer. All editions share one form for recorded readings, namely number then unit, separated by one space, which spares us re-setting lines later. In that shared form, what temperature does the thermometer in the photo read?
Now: 0 °C
